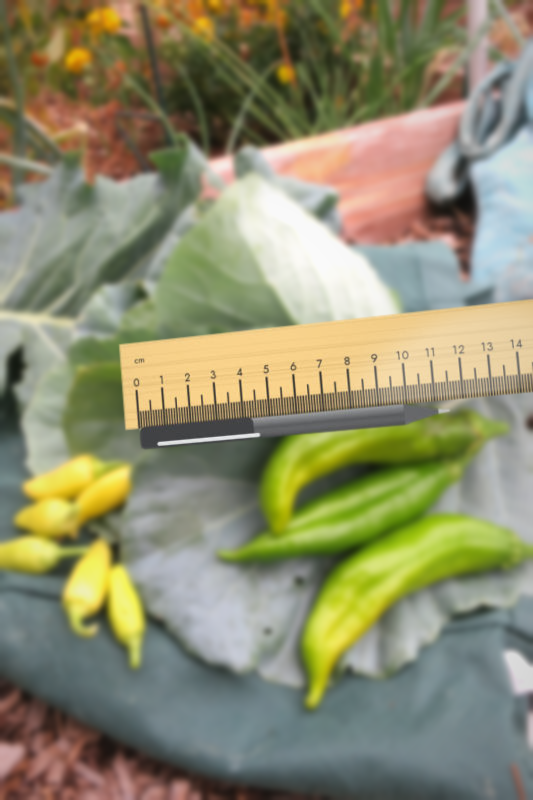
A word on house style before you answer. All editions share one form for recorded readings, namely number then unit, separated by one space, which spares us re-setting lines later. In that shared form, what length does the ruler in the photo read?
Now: 11.5 cm
